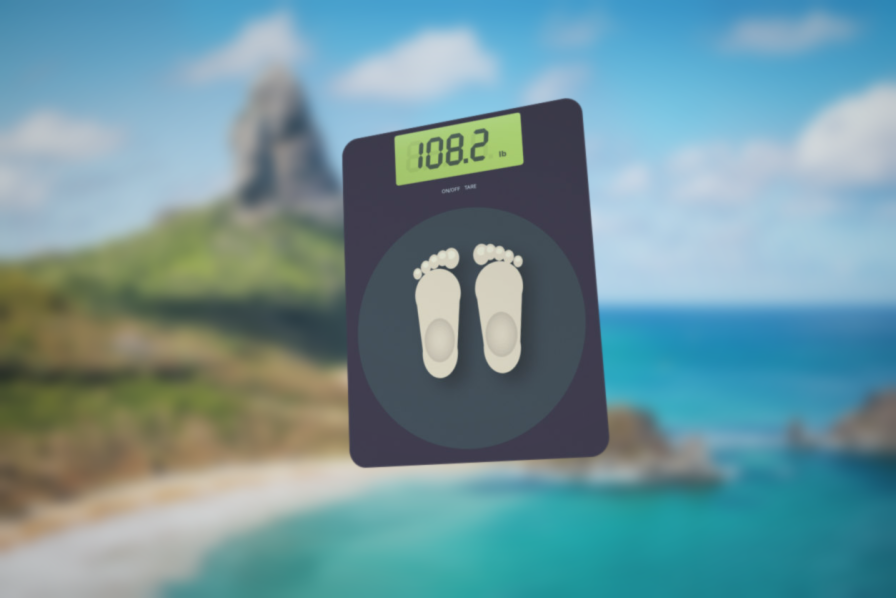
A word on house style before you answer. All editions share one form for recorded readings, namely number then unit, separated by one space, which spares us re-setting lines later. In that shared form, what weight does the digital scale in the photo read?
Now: 108.2 lb
